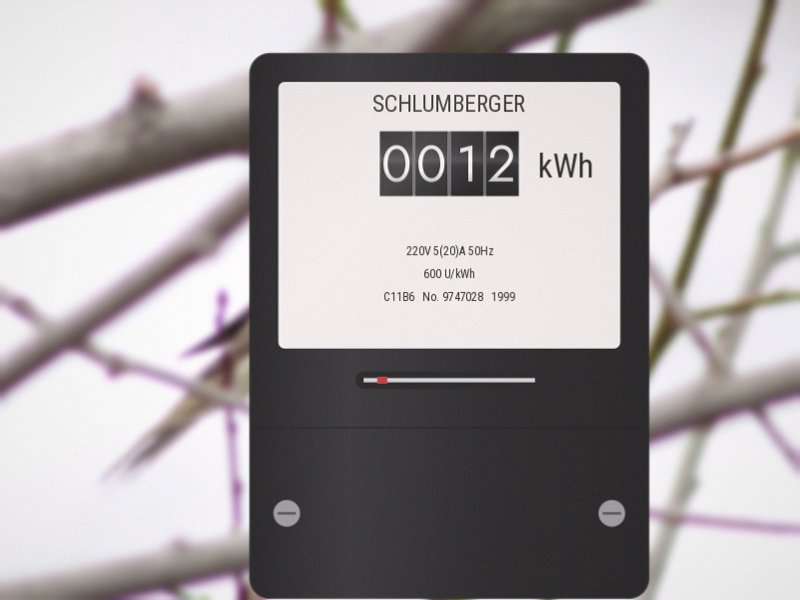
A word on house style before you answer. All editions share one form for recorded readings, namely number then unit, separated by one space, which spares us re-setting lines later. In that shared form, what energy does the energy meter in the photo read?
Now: 12 kWh
